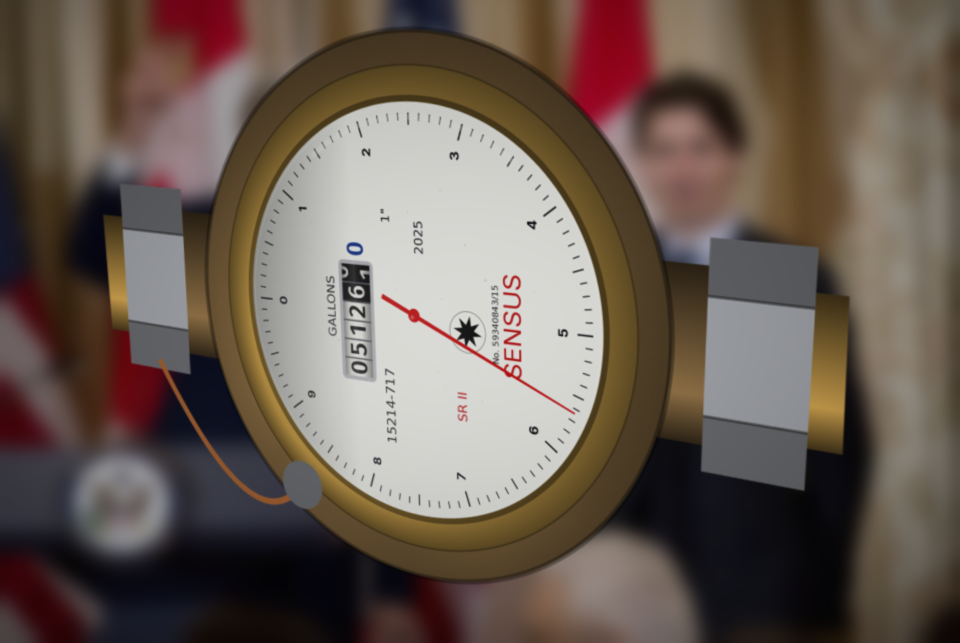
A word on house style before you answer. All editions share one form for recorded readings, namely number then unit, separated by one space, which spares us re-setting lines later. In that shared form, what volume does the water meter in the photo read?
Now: 512605.6 gal
